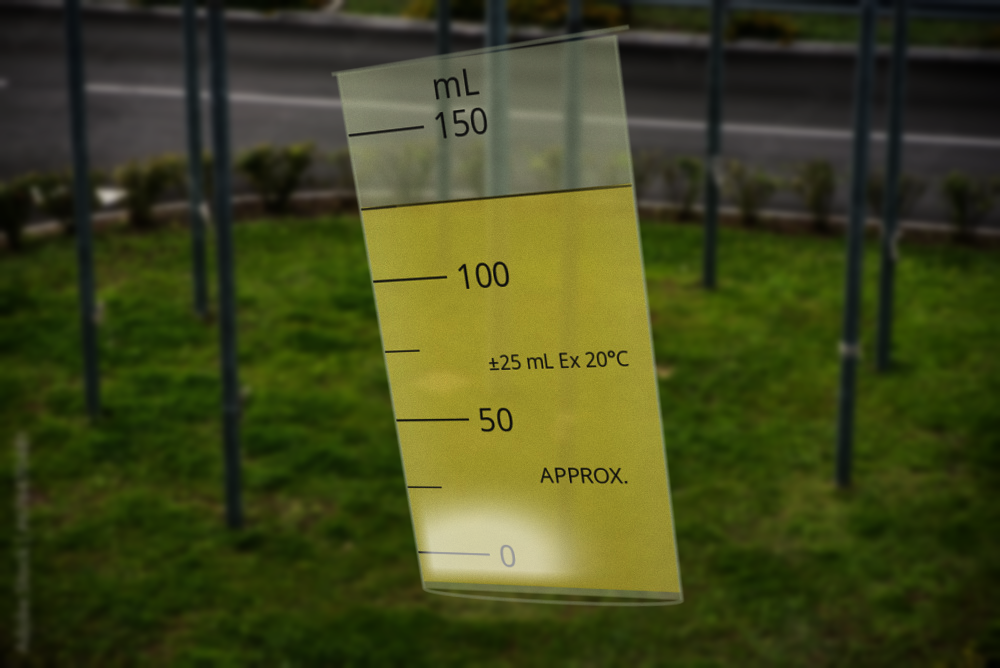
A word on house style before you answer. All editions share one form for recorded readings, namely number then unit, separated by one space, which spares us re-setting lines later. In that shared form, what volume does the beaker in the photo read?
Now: 125 mL
